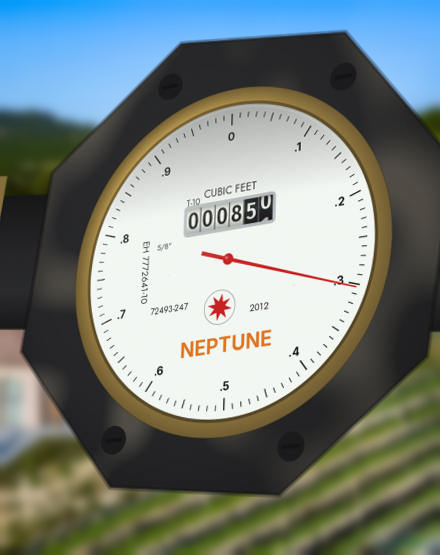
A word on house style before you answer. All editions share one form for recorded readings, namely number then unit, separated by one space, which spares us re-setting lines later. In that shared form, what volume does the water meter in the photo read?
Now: 850.30 ft³
